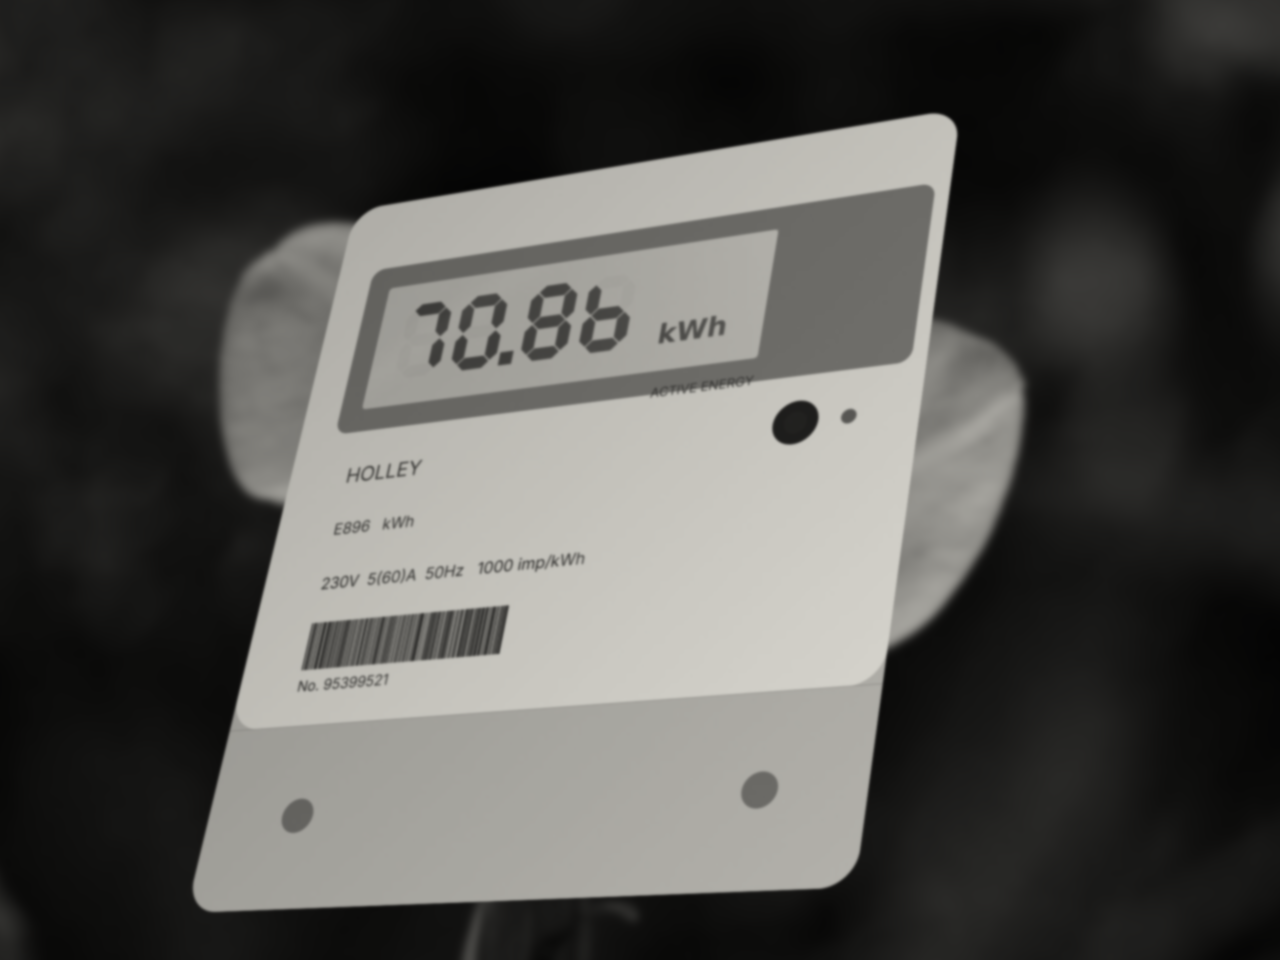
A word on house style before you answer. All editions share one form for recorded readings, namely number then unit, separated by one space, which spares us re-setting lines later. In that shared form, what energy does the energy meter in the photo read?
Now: 70.86 kWh
